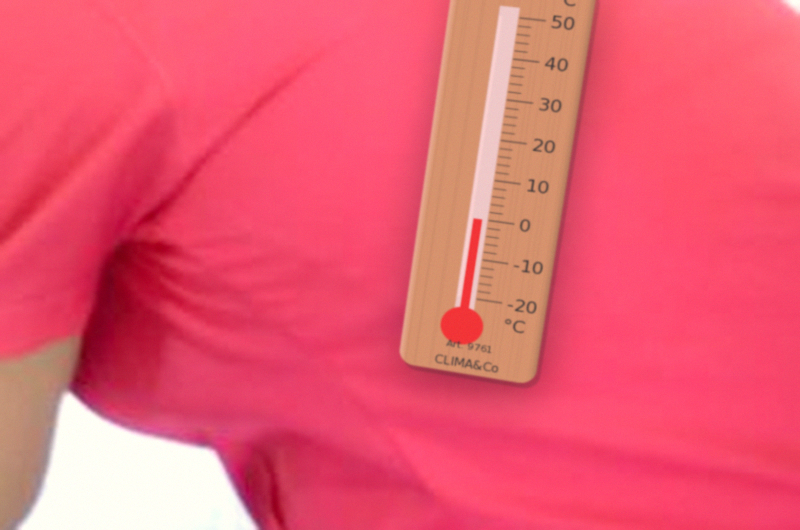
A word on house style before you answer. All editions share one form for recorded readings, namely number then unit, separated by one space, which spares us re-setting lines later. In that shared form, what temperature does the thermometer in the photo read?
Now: 0 °C
